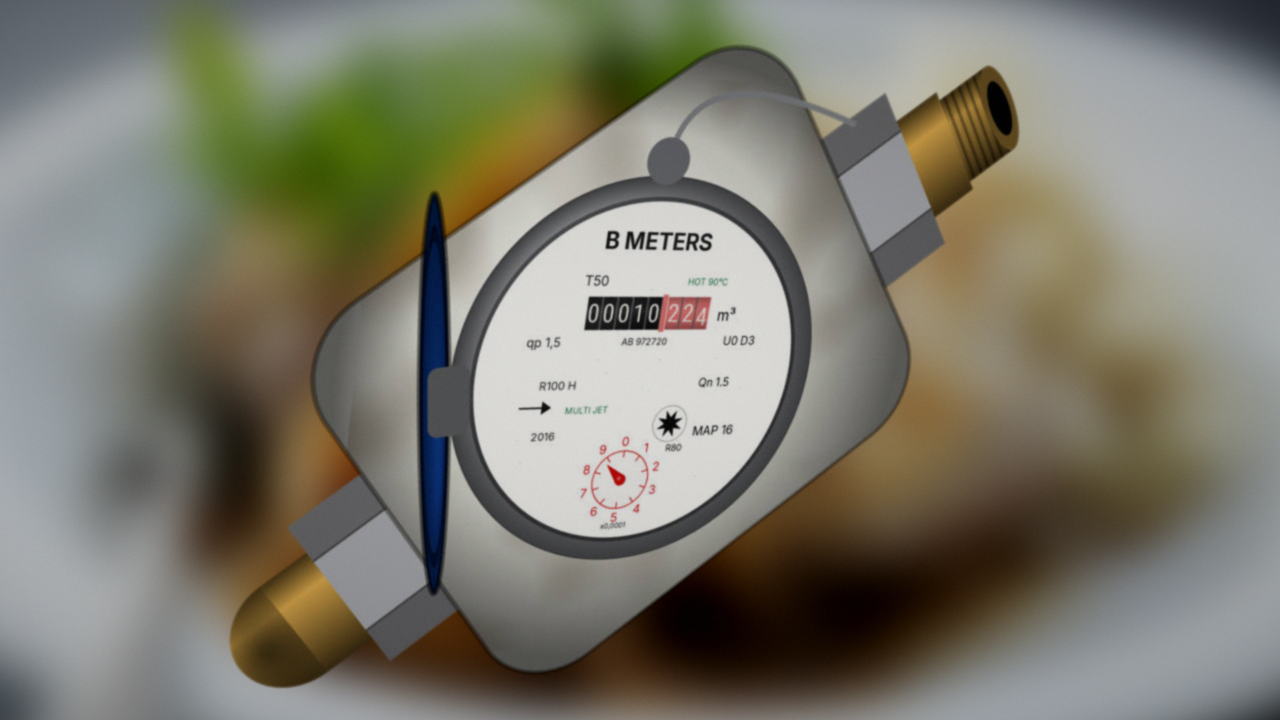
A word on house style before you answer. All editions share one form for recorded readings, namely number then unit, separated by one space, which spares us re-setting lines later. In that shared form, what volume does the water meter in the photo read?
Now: 10.2238 m³
